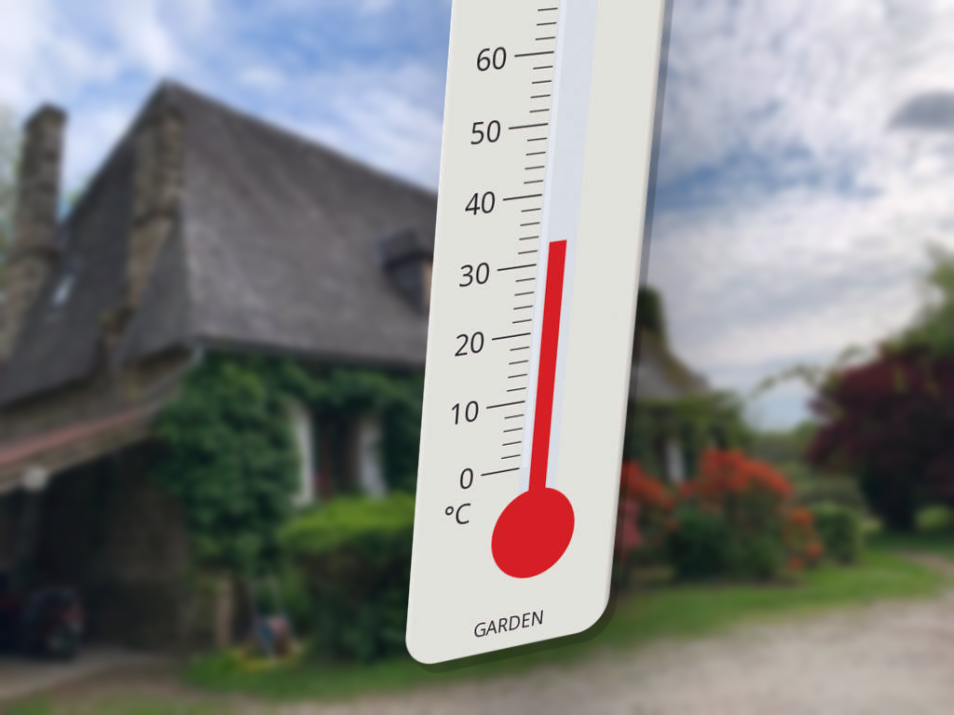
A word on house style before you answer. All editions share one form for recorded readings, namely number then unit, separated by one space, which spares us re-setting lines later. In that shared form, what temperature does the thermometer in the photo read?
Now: 33 °C
